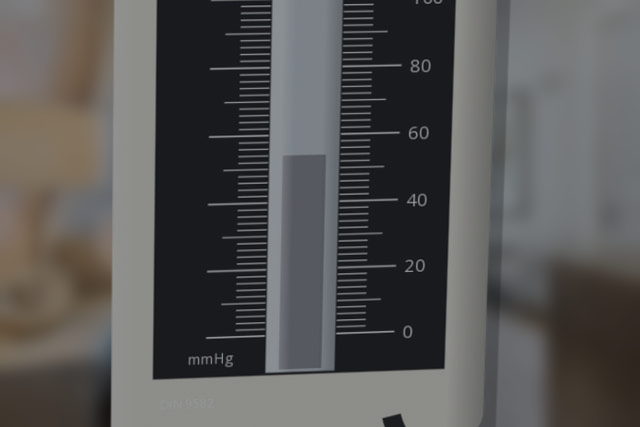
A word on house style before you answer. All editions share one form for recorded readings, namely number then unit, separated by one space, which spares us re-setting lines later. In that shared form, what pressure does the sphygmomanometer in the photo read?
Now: 54 mmHg
